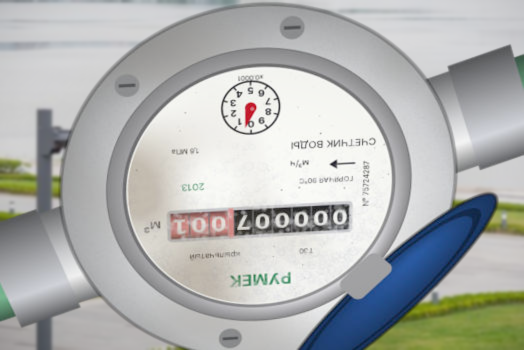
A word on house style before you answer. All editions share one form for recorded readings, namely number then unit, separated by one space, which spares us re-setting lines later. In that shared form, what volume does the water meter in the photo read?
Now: 7.0010 m³
